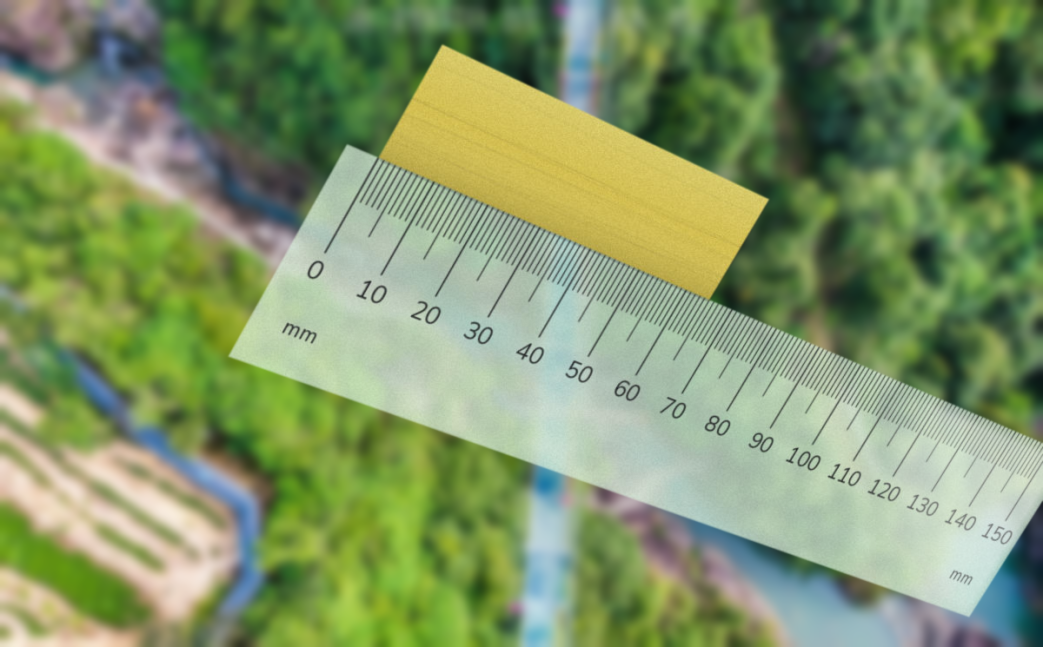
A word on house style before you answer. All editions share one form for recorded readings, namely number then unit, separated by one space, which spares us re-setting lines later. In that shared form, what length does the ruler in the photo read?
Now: 65 mm
